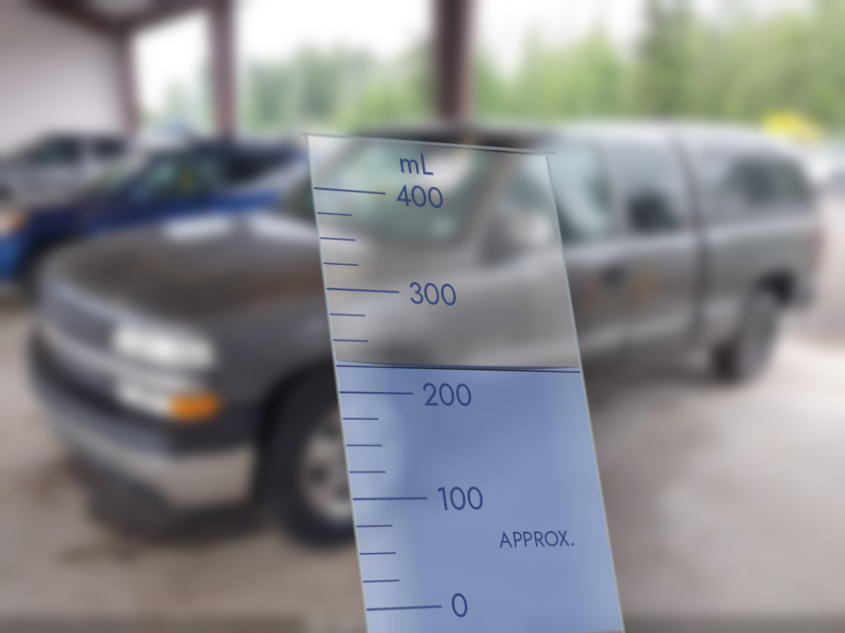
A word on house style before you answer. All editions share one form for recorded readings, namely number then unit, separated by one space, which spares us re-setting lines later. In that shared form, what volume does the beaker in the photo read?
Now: 225 mL
